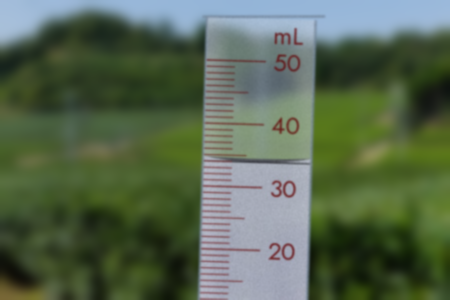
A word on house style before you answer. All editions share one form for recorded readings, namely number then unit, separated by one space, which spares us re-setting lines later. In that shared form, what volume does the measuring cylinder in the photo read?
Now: 34 mL
